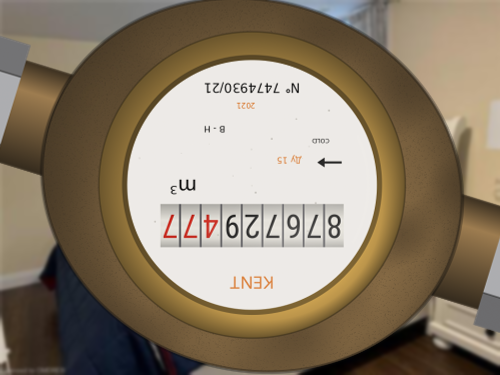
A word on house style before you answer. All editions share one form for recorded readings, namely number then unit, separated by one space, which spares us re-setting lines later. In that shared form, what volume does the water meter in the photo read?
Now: 876729.477 m³
